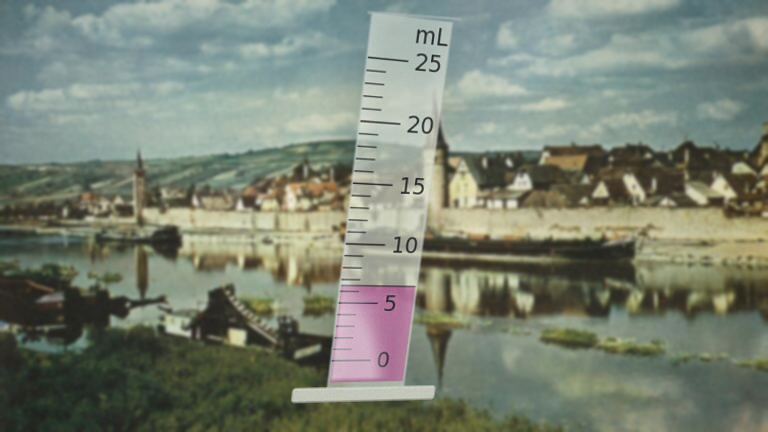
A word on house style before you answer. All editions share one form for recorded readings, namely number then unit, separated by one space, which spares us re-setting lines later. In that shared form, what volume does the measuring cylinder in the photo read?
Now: 6.5 mL
